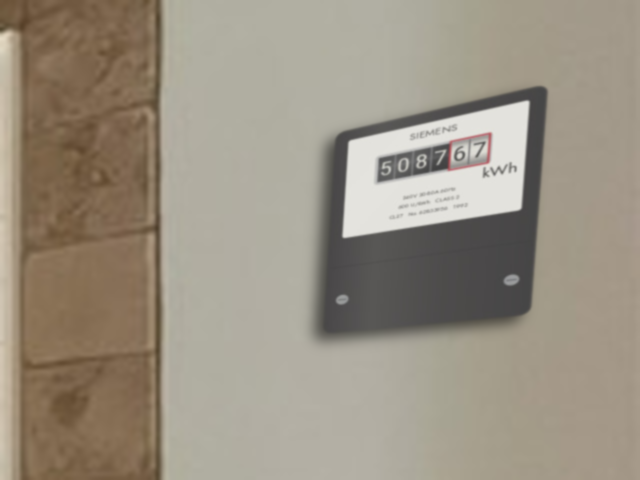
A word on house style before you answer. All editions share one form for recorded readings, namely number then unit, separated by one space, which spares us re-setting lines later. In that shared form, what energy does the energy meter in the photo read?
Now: 5087.67 kWh
